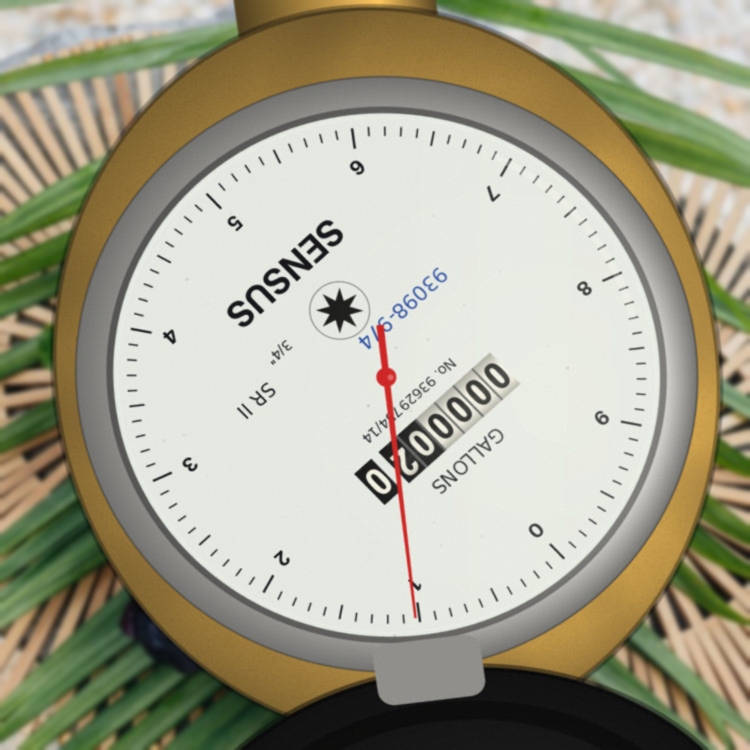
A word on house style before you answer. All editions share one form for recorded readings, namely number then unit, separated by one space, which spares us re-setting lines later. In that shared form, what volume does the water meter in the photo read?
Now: 21.0 gal
